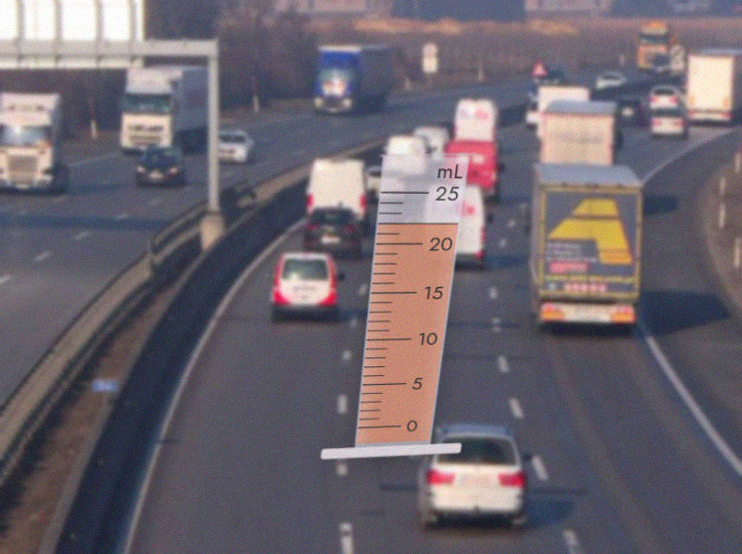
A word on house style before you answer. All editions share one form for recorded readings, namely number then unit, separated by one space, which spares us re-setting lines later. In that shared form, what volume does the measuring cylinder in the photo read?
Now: 22 mL
